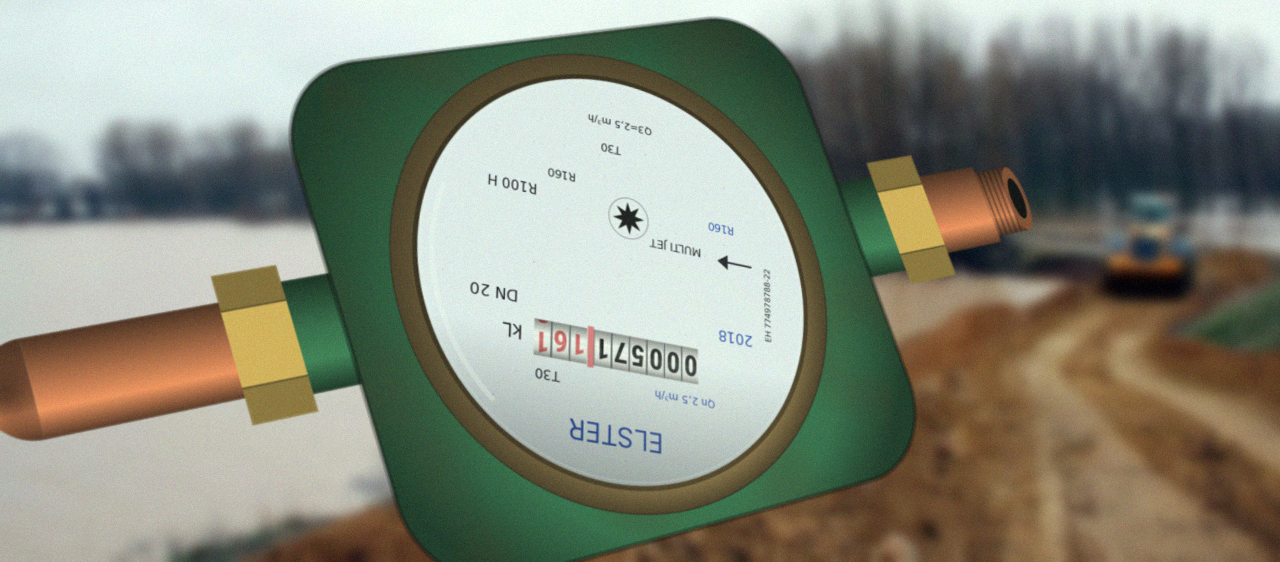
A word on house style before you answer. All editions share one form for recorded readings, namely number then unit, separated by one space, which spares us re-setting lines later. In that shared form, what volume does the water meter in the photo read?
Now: 571.161 kL
